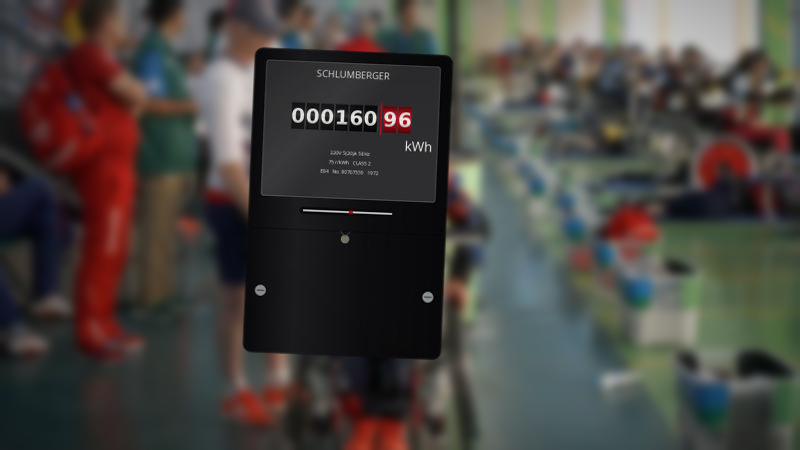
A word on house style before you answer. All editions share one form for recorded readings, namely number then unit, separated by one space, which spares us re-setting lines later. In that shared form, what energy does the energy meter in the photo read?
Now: 160.96 kWh
